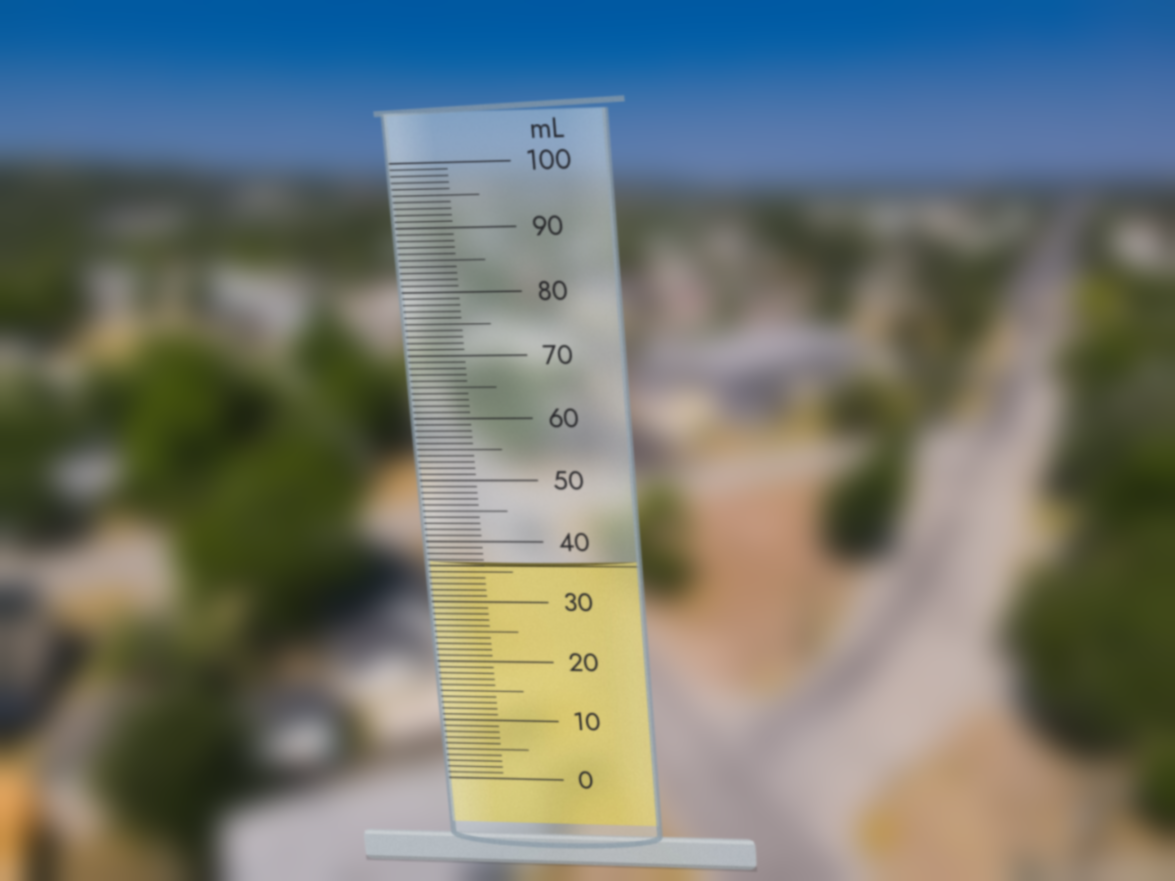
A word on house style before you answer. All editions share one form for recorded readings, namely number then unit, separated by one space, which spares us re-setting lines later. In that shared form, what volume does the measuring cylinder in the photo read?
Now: 36 mL
